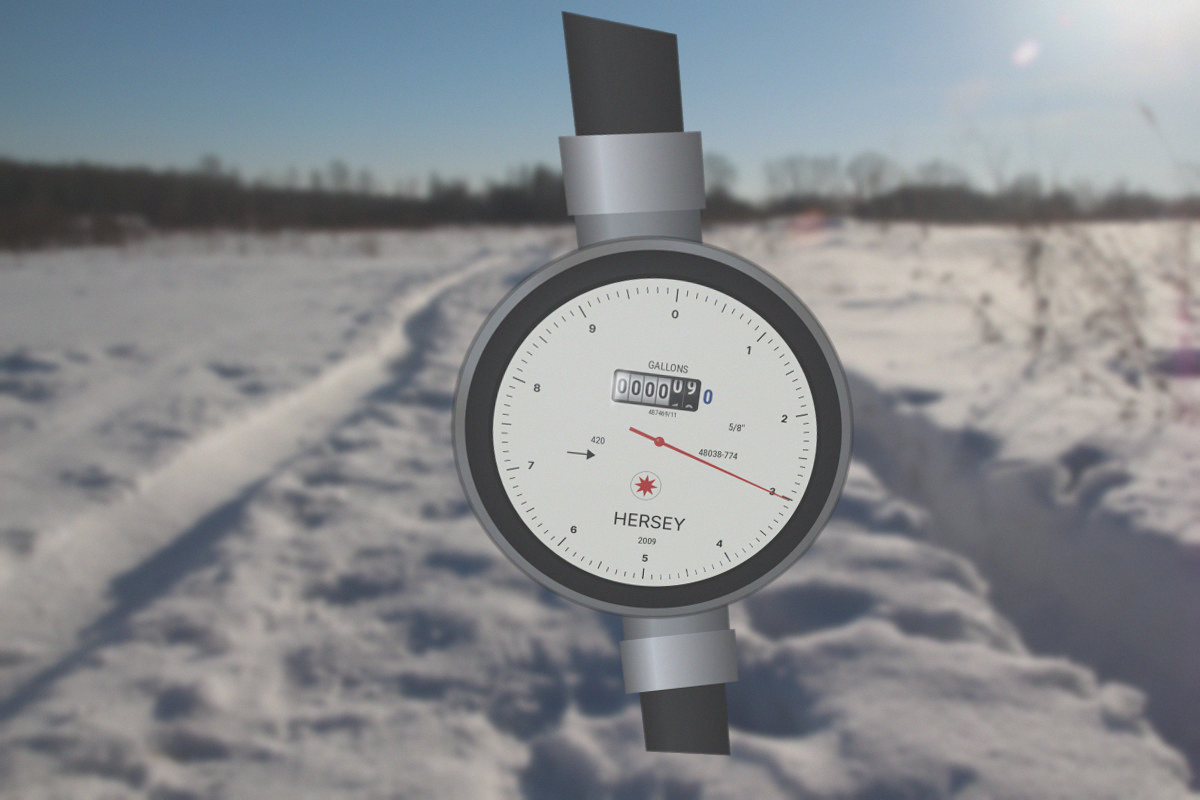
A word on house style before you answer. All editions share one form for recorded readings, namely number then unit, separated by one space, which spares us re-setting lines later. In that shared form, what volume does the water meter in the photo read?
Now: 93.0 gal
